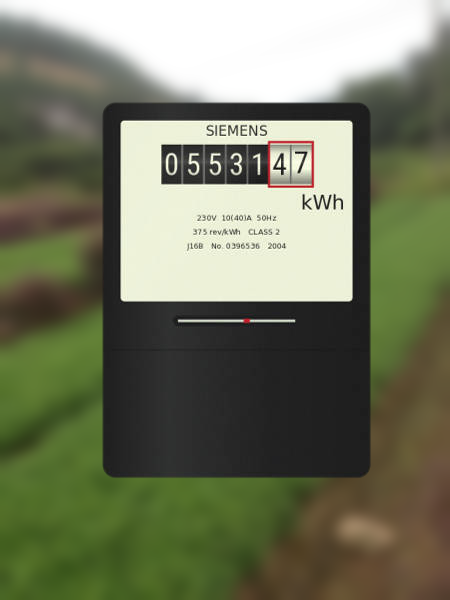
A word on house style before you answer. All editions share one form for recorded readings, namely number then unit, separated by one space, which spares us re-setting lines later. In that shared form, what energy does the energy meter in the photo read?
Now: 5531.47 kWh
